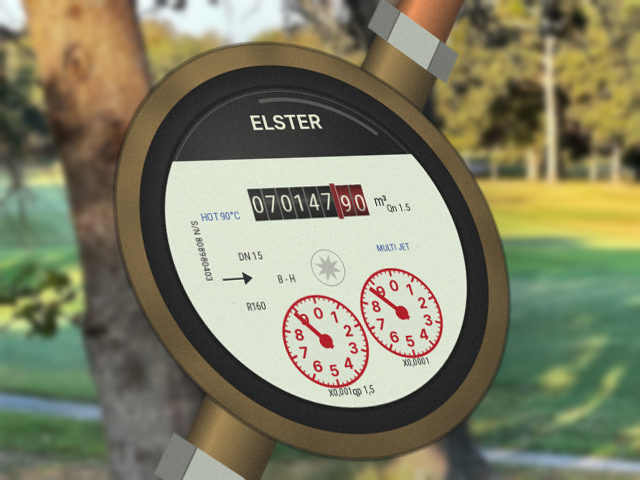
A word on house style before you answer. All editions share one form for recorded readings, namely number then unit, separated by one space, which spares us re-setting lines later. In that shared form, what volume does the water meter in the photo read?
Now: 70147.8988 m³
